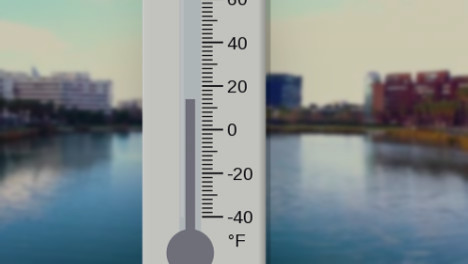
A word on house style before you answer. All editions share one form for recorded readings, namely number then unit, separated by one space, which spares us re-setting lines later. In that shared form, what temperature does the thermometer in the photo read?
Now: 14 °F
